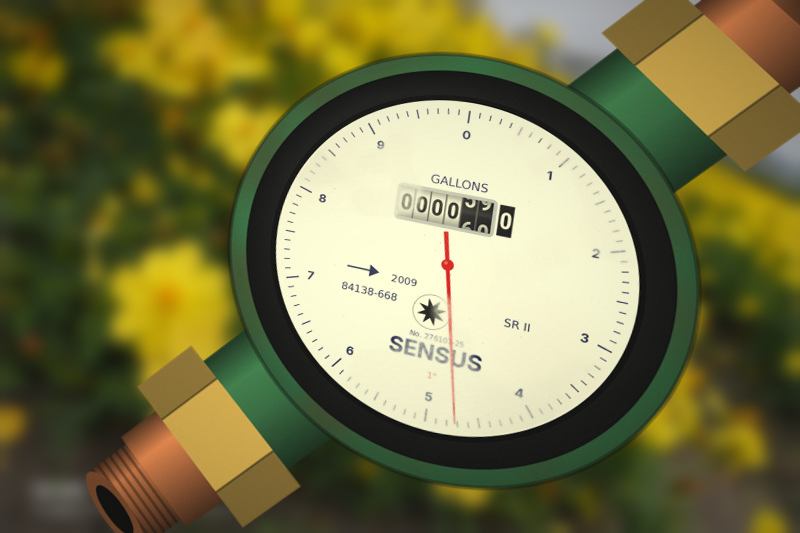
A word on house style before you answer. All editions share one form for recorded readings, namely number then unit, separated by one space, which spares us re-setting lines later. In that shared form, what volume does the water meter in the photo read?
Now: 594.7 gal
